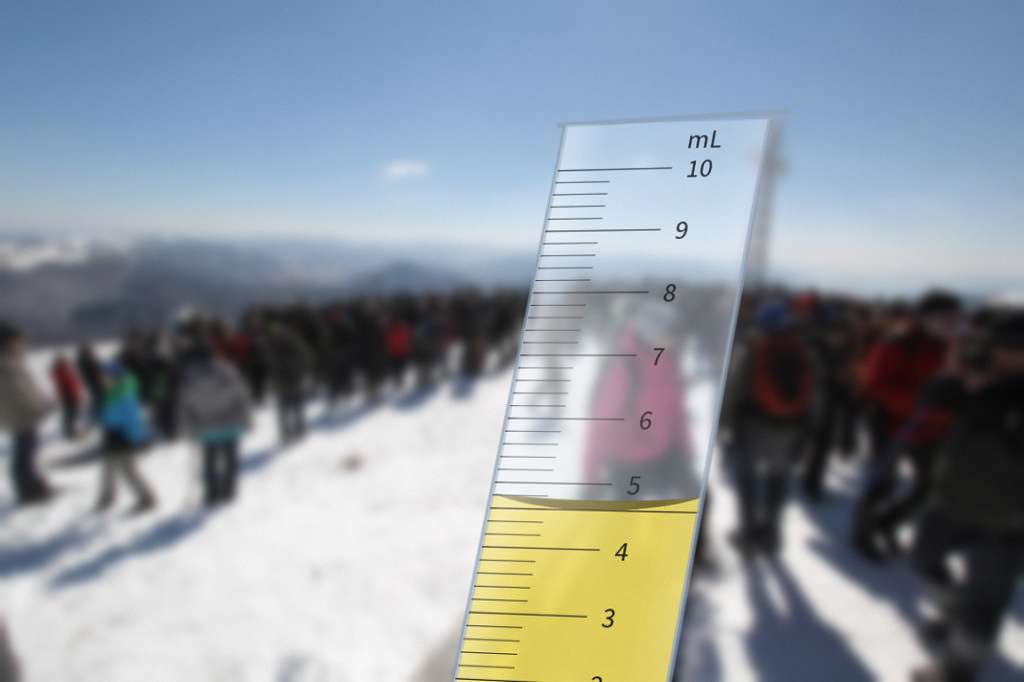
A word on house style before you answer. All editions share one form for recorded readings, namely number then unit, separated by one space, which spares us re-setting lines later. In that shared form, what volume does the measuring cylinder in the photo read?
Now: 4.6 mL
